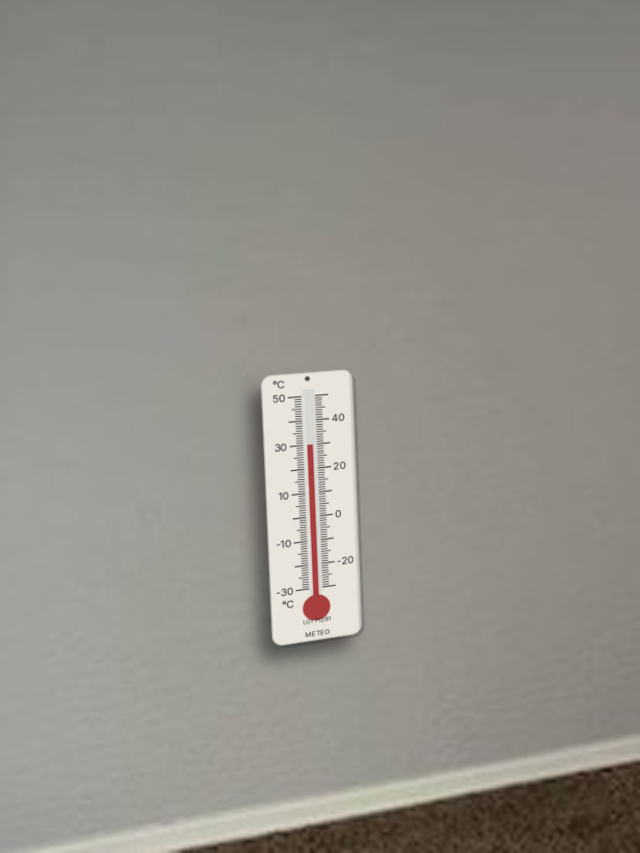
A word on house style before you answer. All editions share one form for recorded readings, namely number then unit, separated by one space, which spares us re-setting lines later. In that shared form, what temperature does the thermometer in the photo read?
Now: 30 °C
